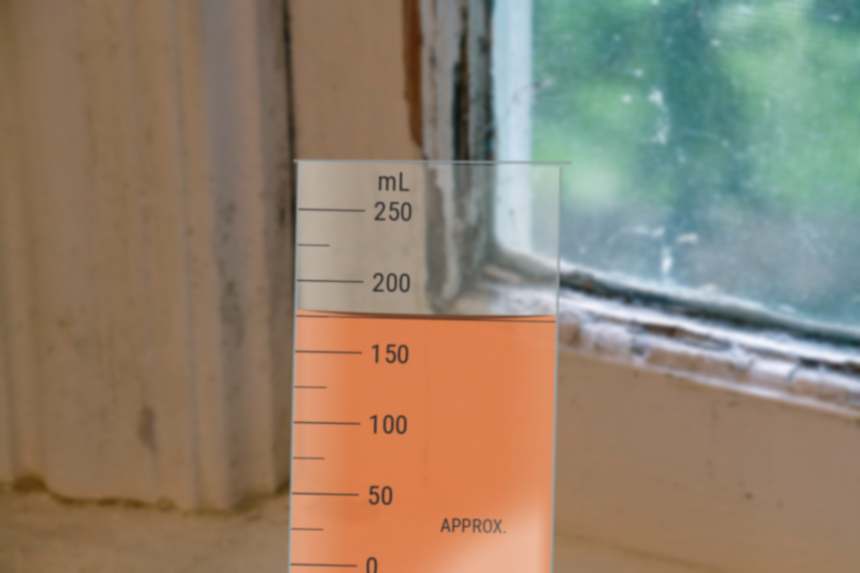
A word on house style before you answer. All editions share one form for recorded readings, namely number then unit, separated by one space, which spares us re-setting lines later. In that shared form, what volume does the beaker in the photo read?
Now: 175 mL
